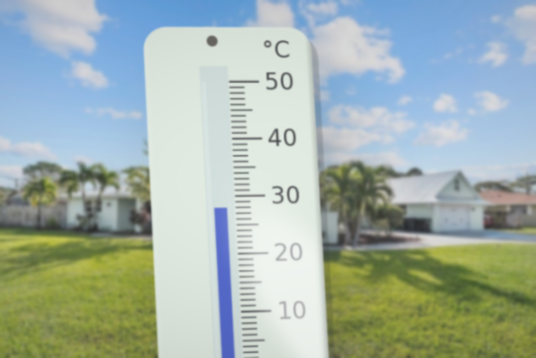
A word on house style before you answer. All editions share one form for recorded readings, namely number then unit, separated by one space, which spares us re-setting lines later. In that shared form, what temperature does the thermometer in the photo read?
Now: 28 °C
